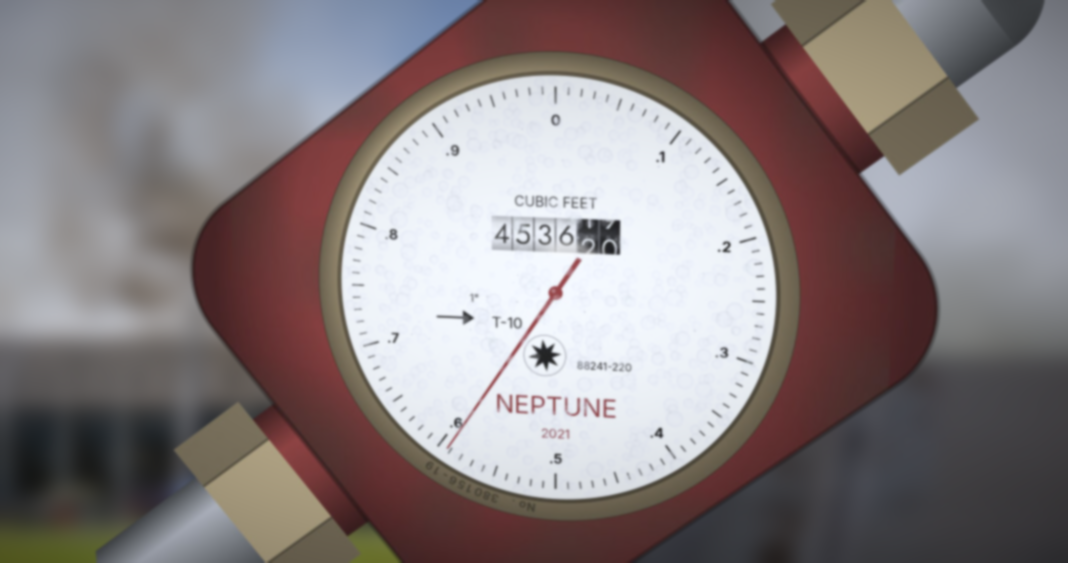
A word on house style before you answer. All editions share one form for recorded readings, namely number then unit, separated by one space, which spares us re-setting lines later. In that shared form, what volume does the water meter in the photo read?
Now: 453619.59 ft³
